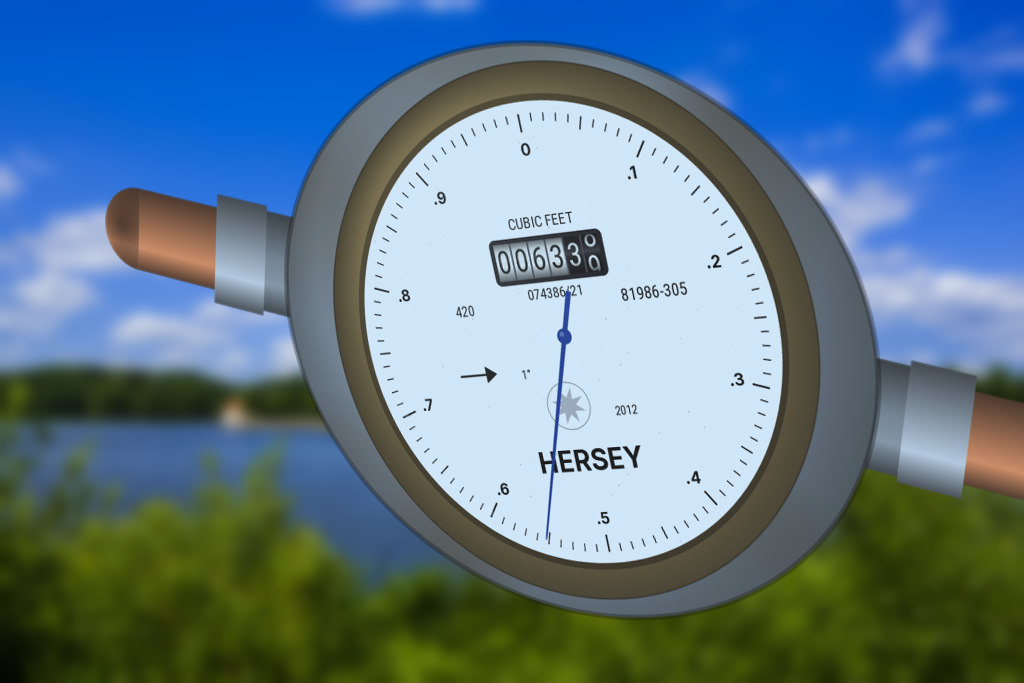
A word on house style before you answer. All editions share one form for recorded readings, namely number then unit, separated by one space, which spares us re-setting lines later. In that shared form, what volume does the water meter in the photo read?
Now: 6338.55 ft³
